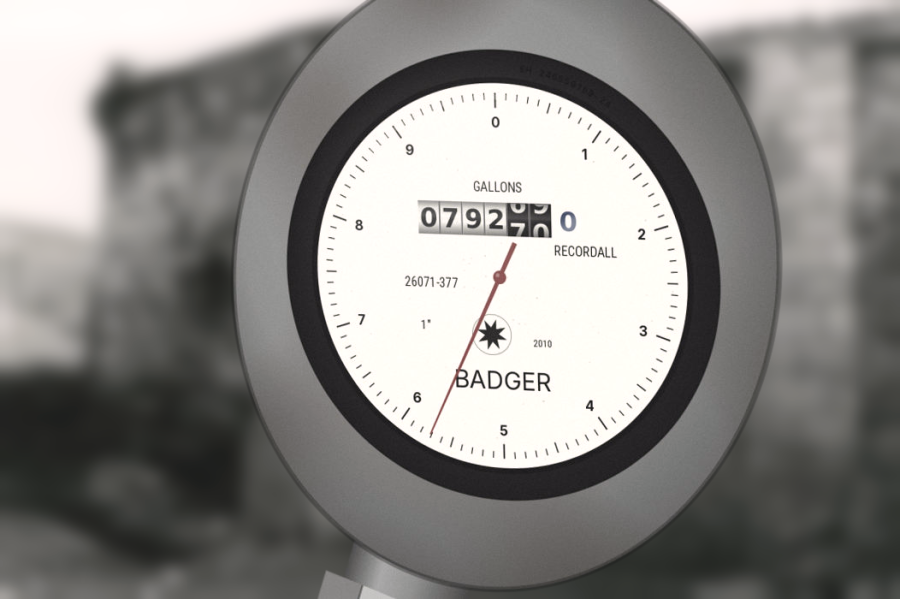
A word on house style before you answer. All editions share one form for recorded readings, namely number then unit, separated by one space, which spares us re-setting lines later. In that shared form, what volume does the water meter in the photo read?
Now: 792695.7 gal
